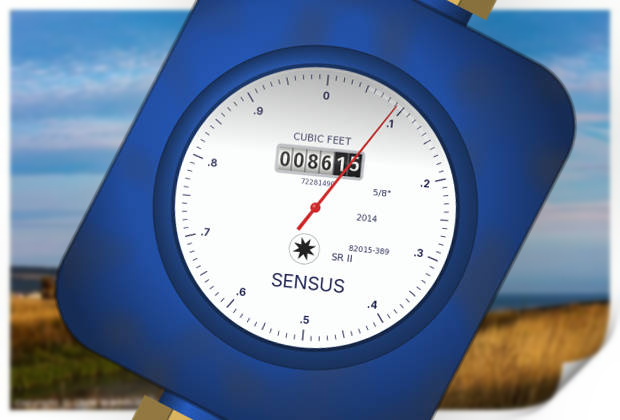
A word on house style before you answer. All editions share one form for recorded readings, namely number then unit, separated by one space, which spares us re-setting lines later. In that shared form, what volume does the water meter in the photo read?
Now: 8615.09 ft³
